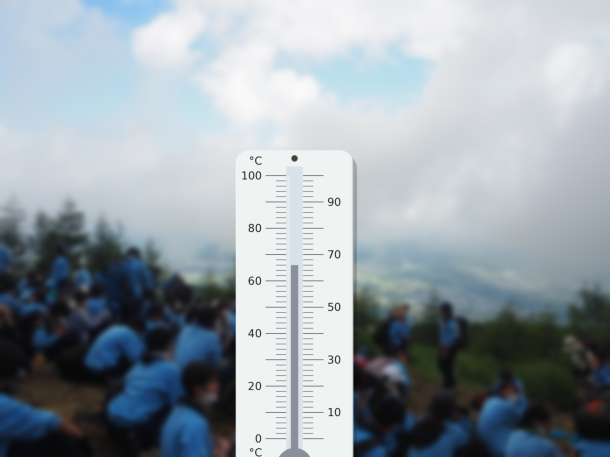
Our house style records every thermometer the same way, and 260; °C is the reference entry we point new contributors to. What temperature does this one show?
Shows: 66; °C
